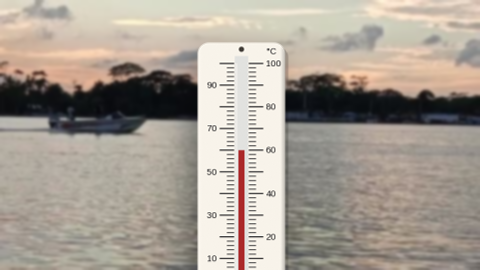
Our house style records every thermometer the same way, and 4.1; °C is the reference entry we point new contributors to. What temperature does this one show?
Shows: 60; °C
